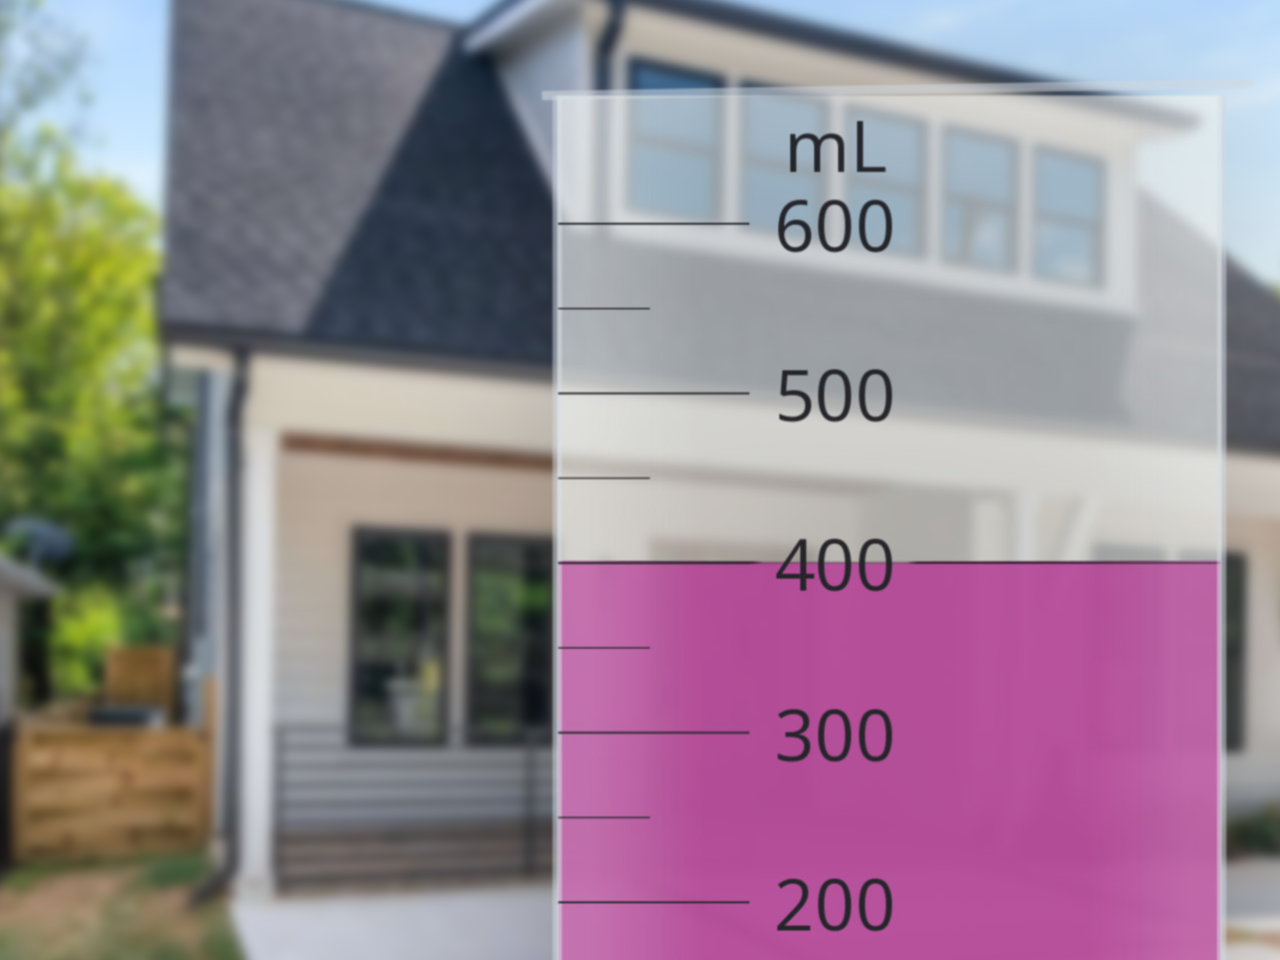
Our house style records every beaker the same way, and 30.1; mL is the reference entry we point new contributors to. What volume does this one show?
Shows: 400; mL
